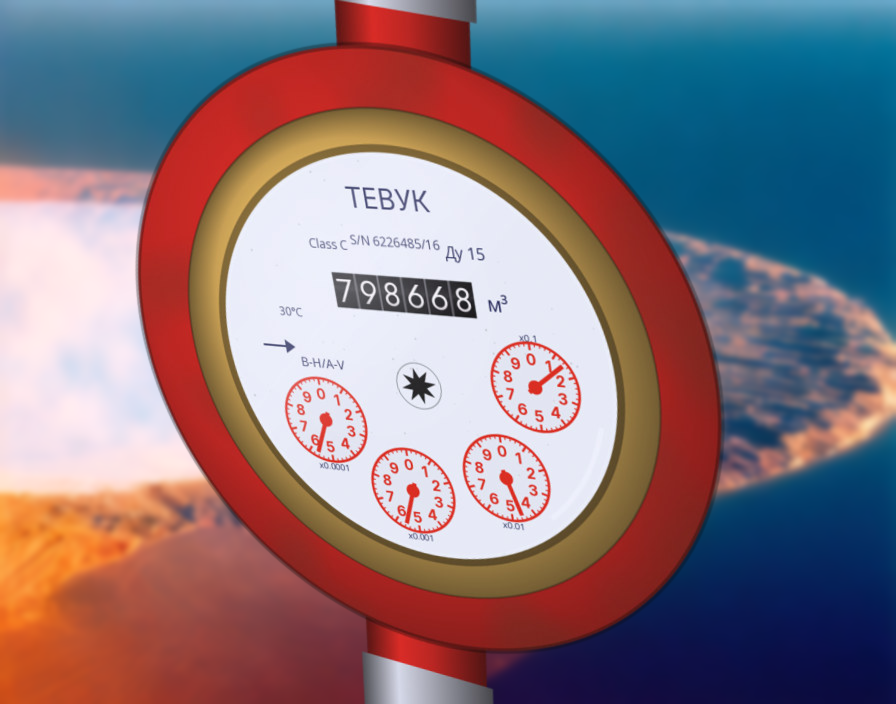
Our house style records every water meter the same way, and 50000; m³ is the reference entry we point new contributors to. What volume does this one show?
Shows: 798668.1455; m³
